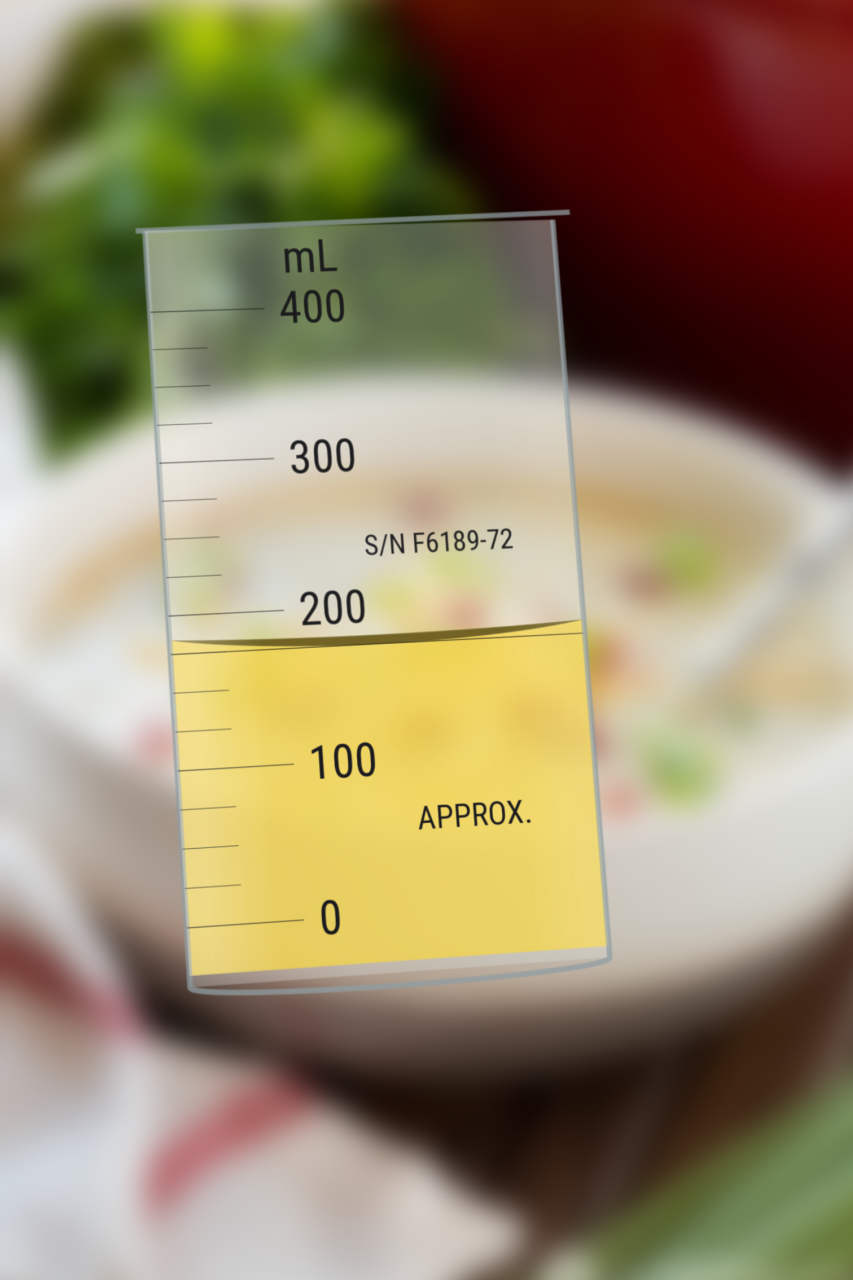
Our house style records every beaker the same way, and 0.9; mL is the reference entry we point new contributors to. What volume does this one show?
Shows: 175; mL
